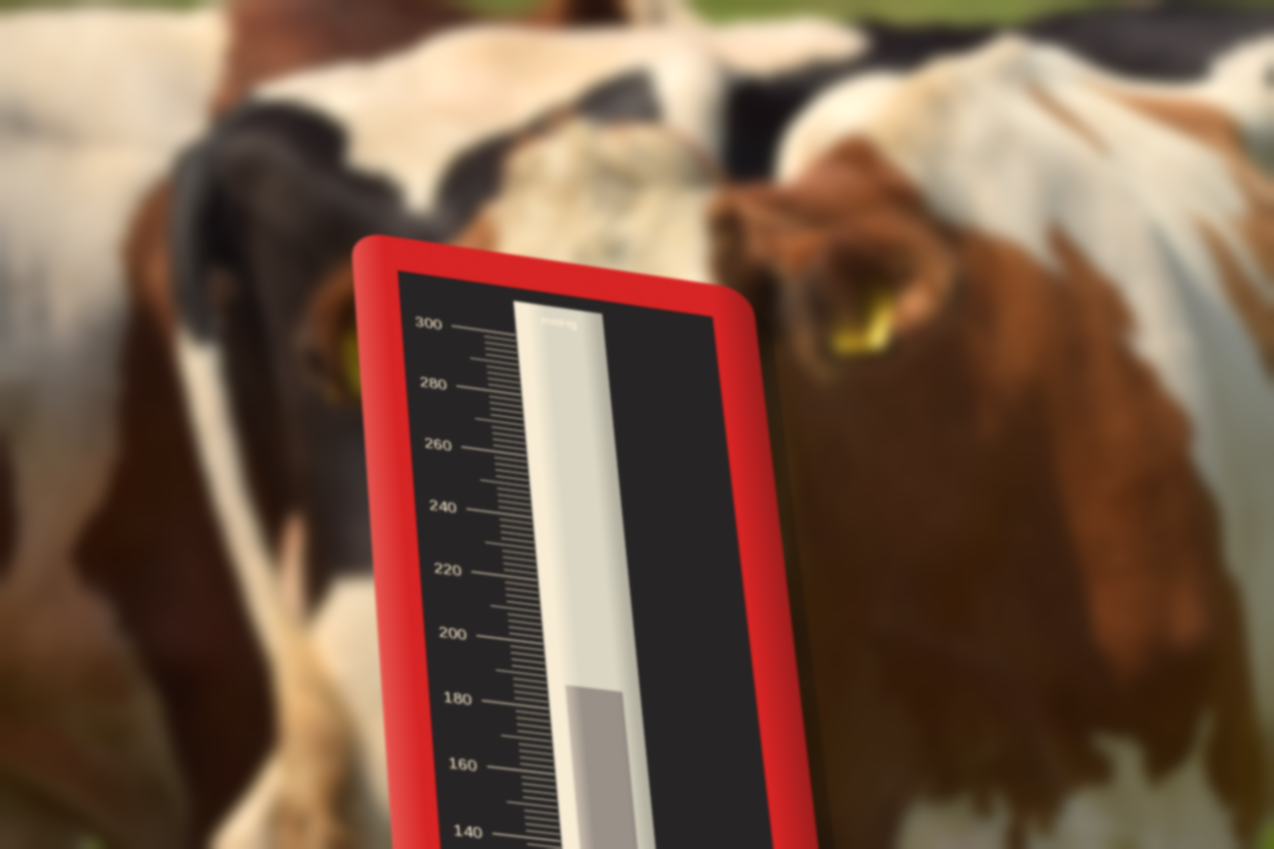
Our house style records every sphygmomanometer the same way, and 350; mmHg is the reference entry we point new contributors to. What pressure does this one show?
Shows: 188; mmHg
